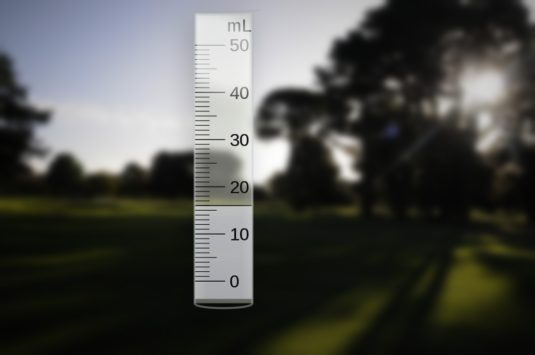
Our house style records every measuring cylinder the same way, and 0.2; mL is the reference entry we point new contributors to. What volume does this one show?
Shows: 16; mL
